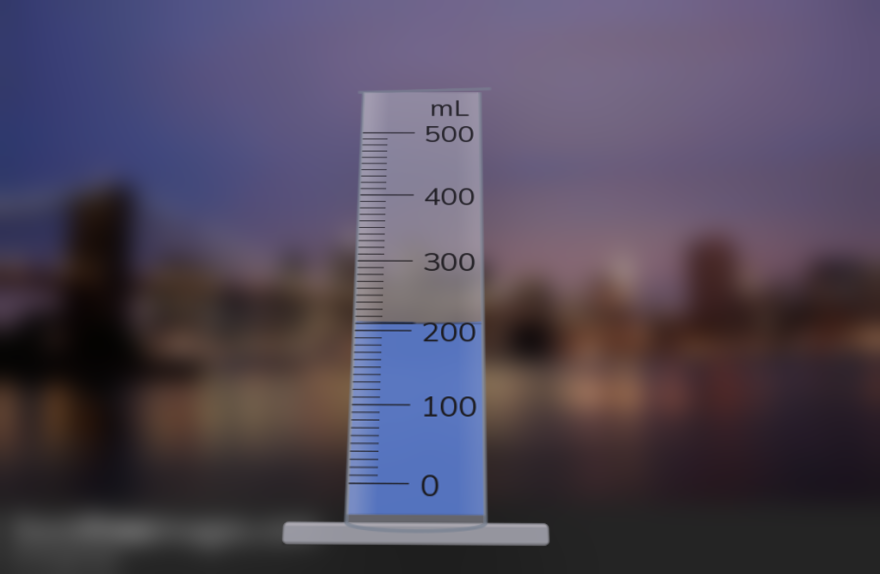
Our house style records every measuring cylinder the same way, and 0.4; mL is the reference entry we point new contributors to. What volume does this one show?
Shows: 210; mL
